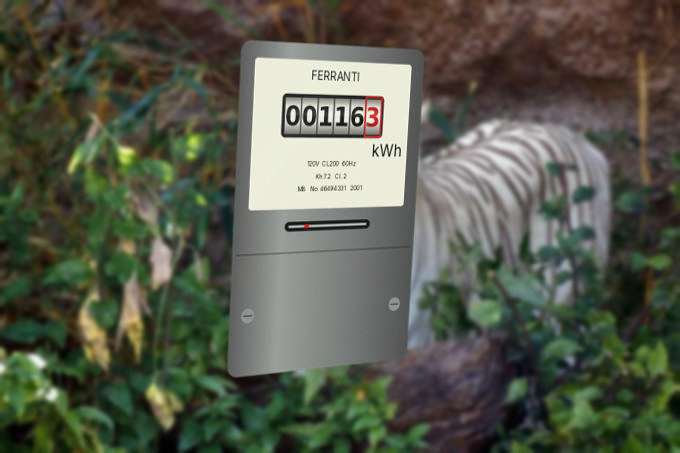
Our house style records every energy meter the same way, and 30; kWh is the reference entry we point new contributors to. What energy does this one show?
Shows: 116.3; kWh
